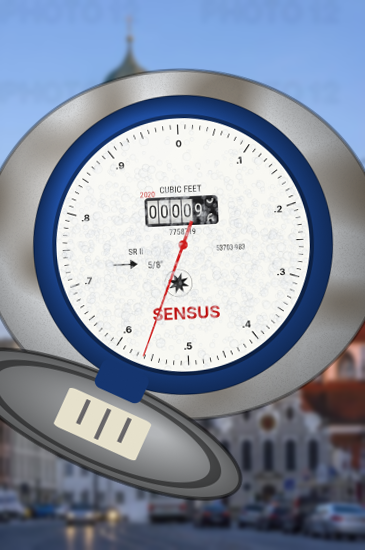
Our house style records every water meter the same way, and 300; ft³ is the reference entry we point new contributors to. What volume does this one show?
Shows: 95.56; ft³
